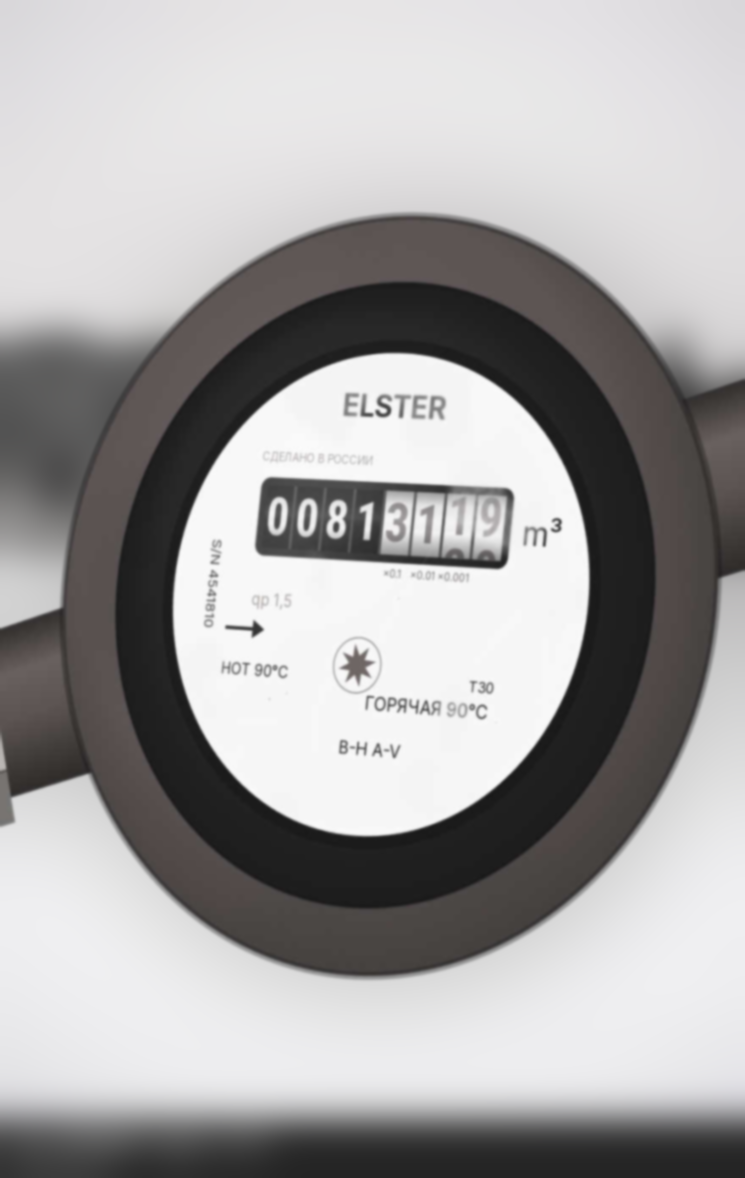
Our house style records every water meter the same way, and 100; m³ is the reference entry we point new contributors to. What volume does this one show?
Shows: 81.3119; m³
